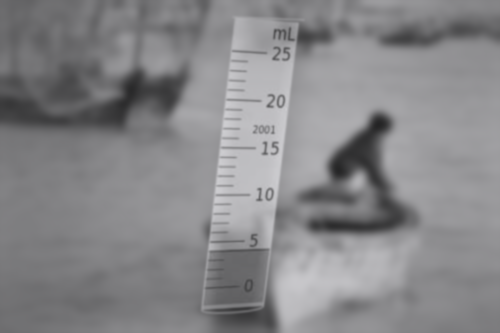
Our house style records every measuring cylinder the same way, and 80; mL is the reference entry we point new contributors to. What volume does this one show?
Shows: 4; mL
